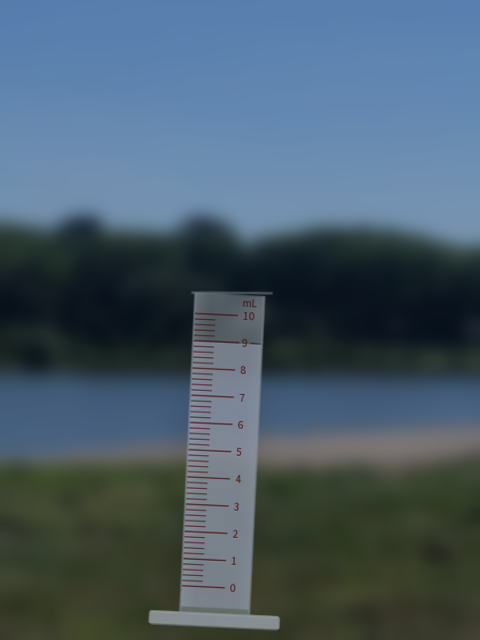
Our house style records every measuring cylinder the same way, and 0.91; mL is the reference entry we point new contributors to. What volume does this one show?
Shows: 9; mL
